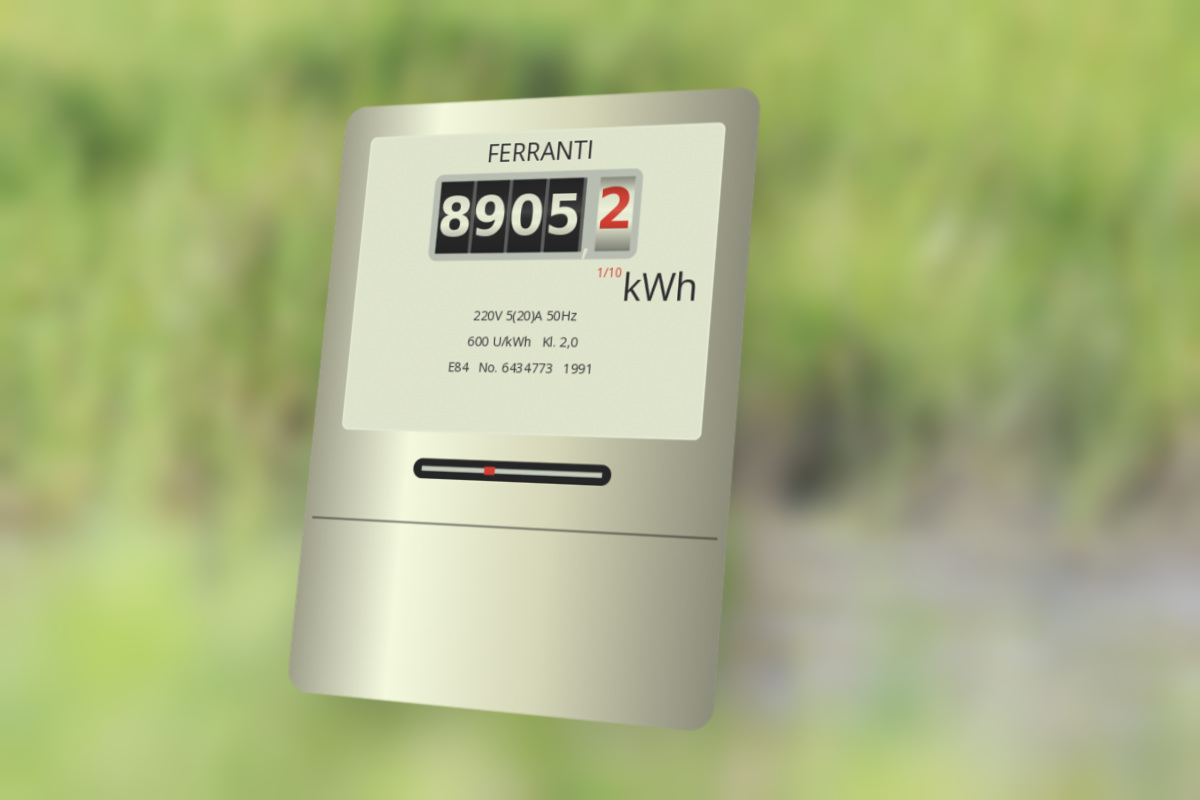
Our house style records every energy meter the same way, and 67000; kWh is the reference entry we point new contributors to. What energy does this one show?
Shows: 8905.2; kWh
